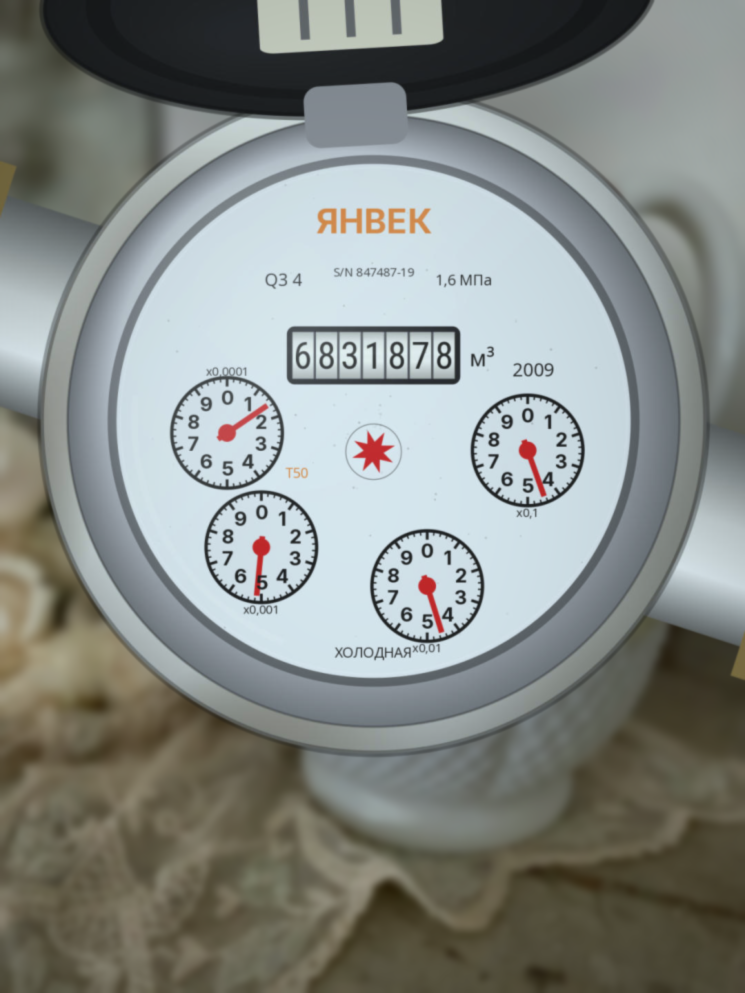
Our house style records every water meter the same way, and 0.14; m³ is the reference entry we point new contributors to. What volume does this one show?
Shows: 6831878.4451; m³
